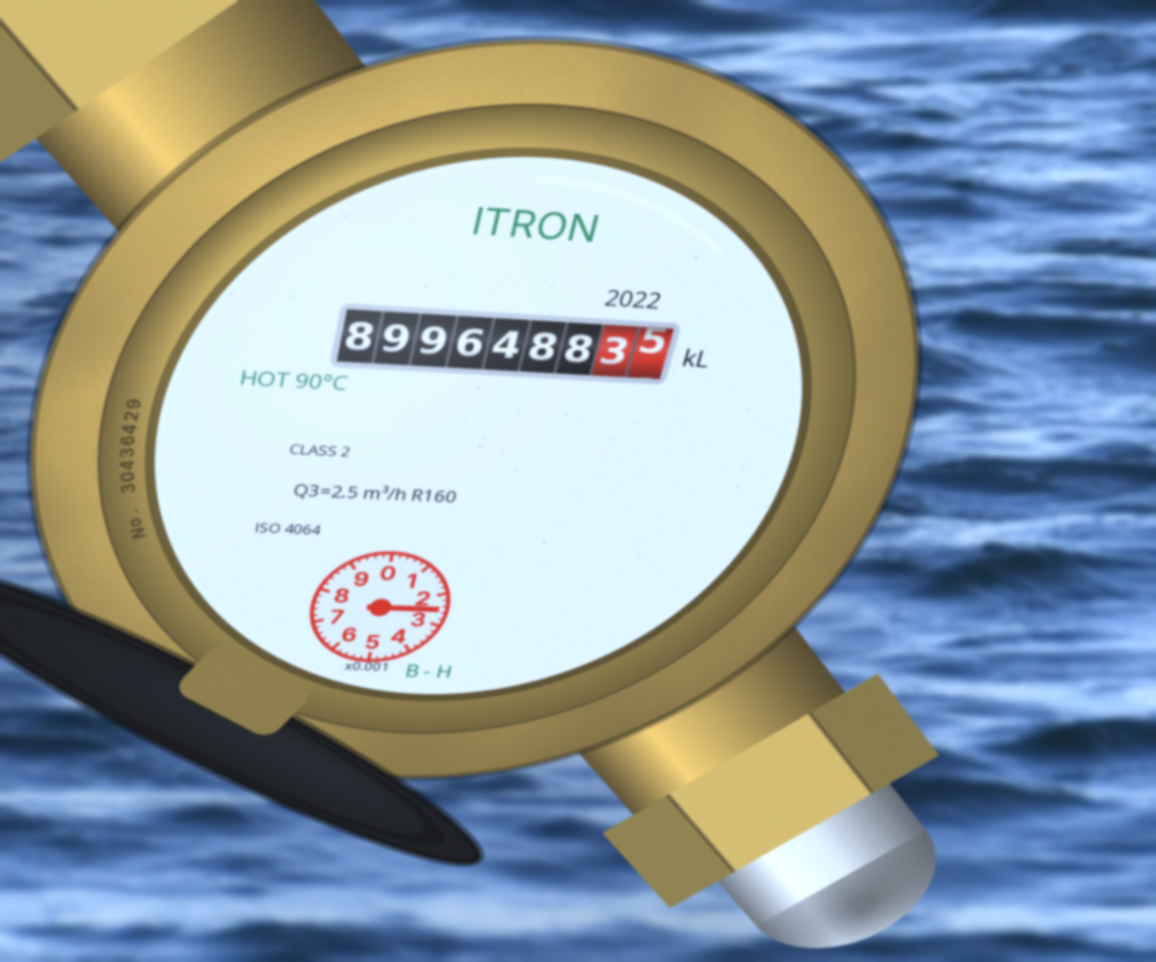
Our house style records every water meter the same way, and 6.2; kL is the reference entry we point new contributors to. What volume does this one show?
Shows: 8996488.352; kL
